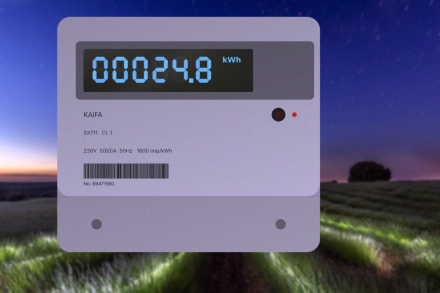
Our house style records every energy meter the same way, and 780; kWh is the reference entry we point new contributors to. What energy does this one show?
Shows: 24.8; kWh
